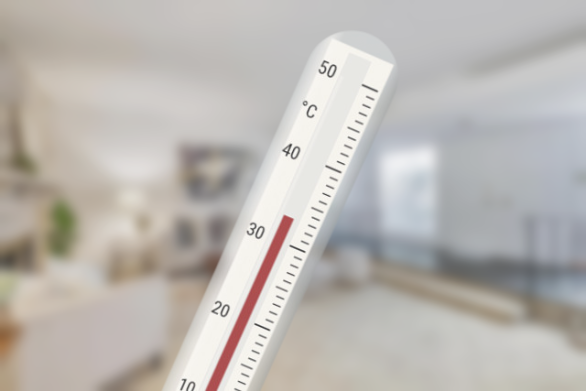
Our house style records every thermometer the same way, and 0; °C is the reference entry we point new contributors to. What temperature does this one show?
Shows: 33; °C
